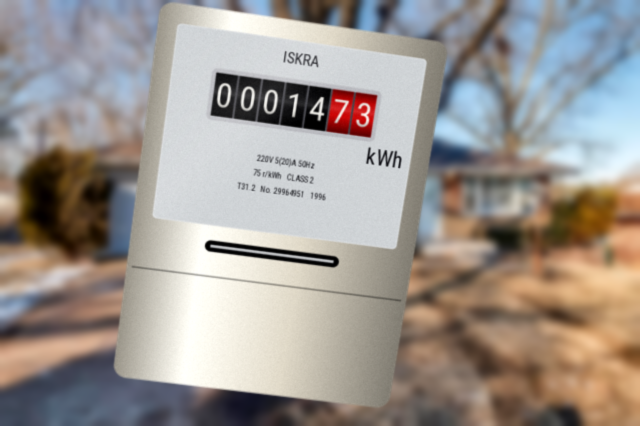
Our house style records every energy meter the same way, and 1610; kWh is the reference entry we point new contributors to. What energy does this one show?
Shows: 14.73; kWh
